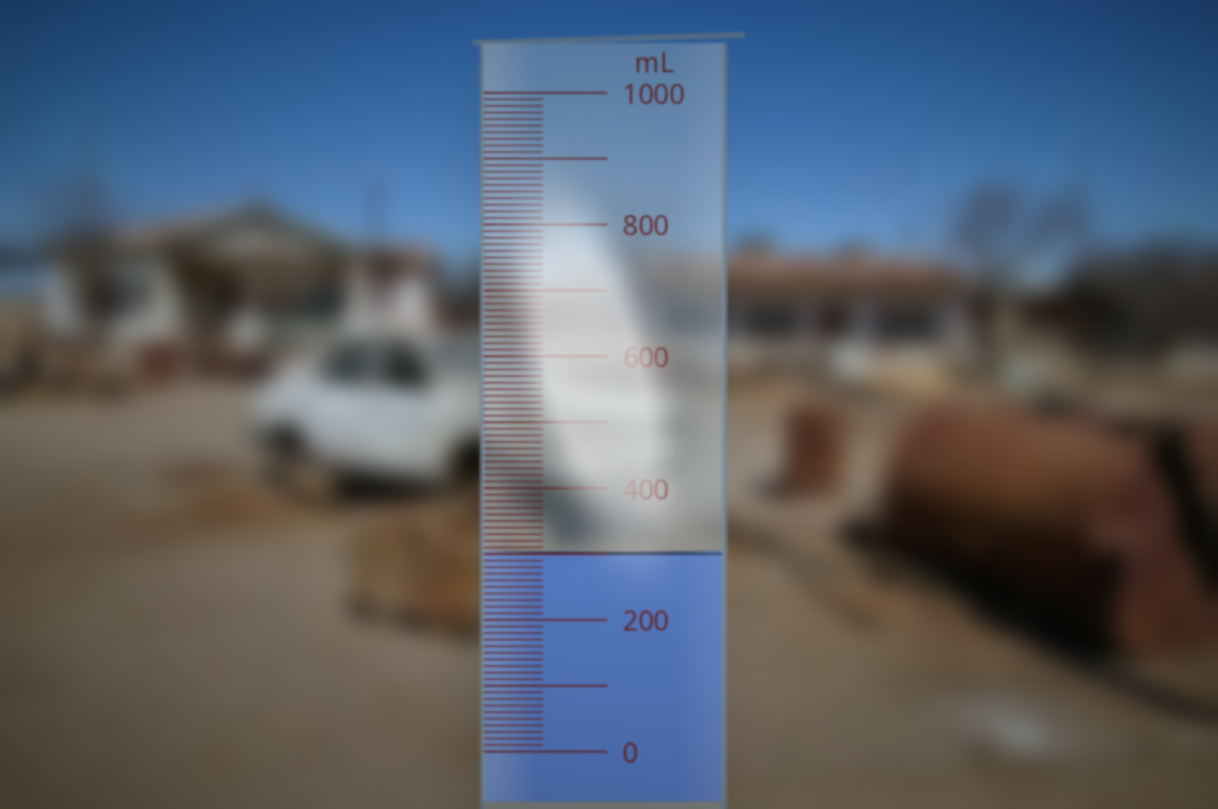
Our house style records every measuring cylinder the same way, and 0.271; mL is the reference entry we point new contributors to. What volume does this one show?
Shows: 300; mL
